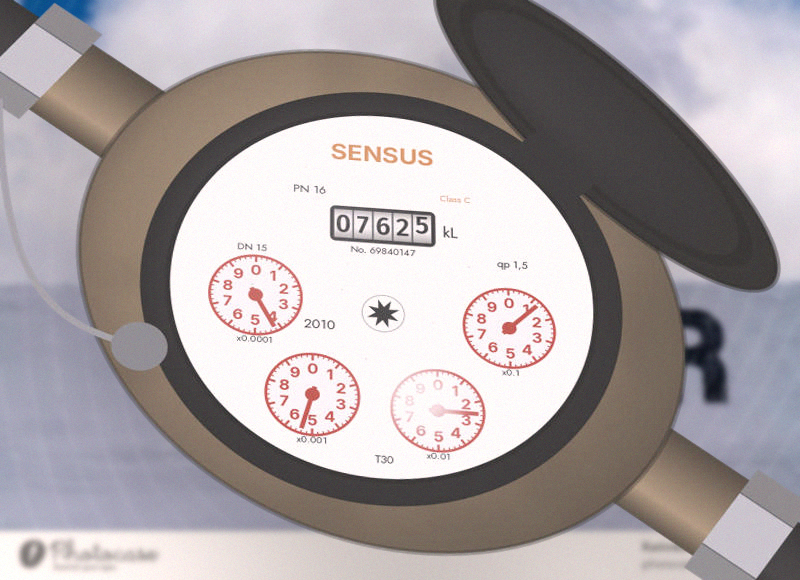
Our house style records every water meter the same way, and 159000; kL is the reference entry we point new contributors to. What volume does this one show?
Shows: 7625.1254; kL
